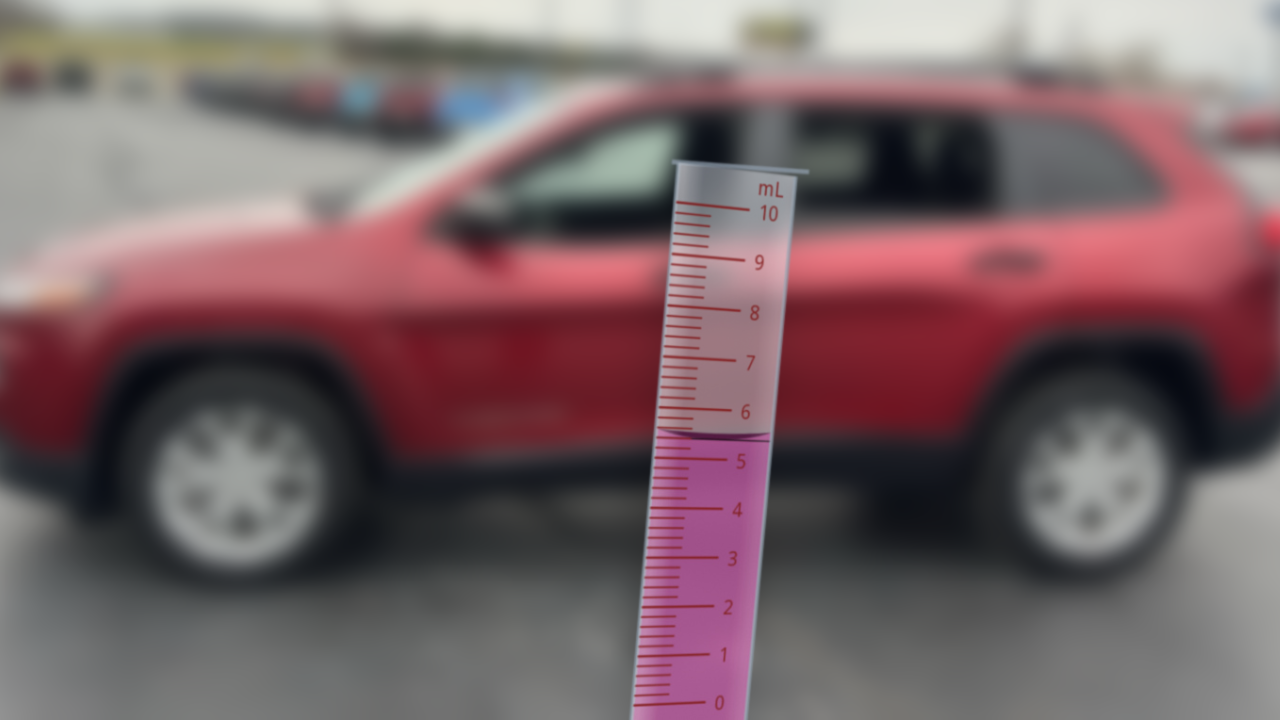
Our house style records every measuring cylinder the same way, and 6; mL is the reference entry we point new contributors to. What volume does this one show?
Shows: 5.4; mL
